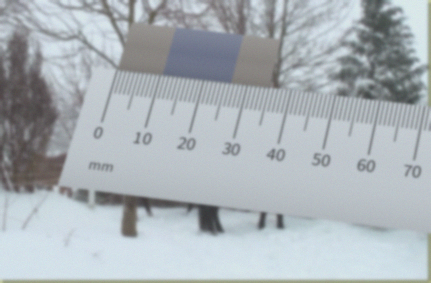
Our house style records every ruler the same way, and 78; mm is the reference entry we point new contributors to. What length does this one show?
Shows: 35; mm
